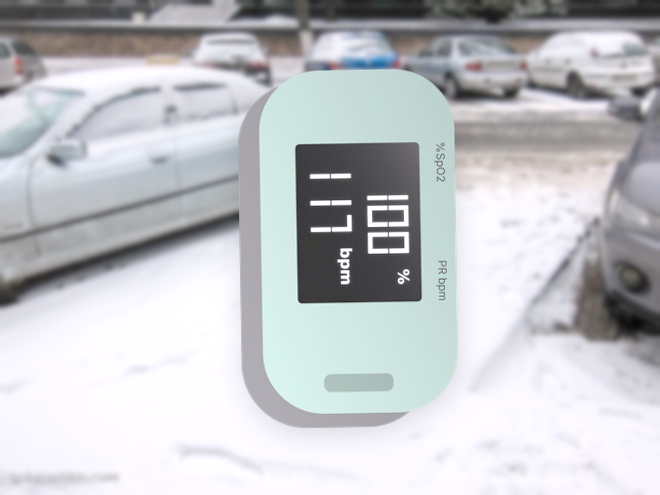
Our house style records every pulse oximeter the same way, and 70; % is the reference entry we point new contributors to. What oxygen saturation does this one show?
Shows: 100; %
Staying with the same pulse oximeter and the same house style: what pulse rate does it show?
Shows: 117; bpm
